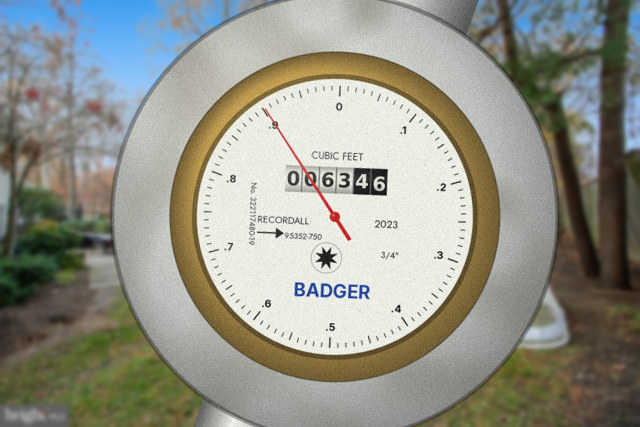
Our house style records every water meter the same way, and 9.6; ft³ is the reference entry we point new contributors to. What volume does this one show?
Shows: 6345.90; ft³
